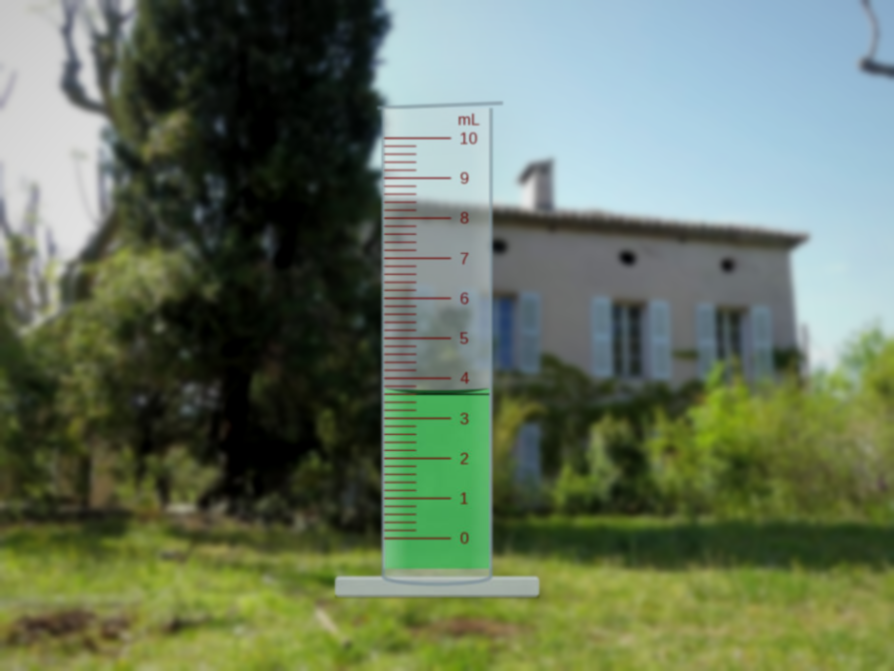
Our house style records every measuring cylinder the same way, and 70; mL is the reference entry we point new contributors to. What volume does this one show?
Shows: 3.6; mL
